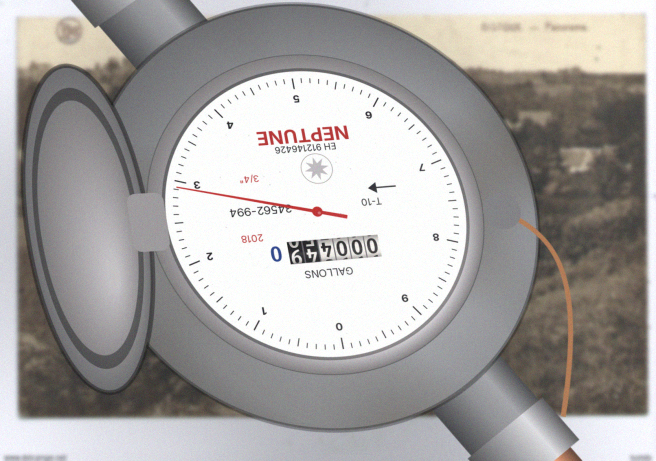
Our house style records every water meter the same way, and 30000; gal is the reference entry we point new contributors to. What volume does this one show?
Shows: 4492.9; gal
